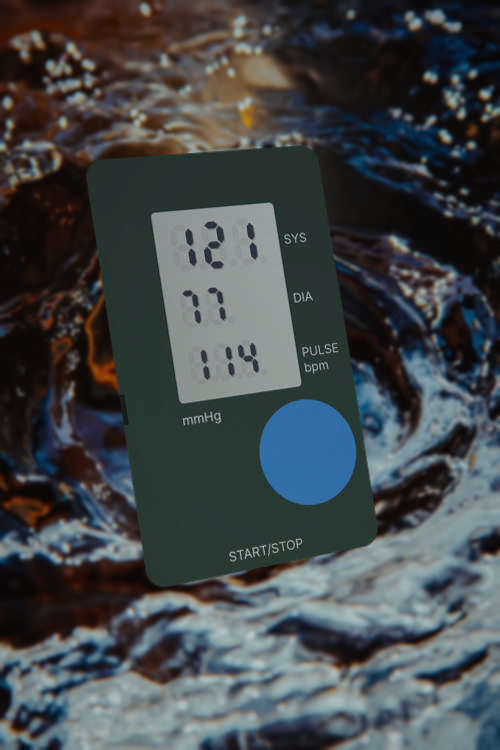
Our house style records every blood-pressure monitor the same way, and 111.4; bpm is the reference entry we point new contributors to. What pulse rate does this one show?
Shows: 114; bpm
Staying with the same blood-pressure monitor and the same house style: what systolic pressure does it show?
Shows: 121; mmHg
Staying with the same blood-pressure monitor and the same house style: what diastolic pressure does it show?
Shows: 77; mmHg
